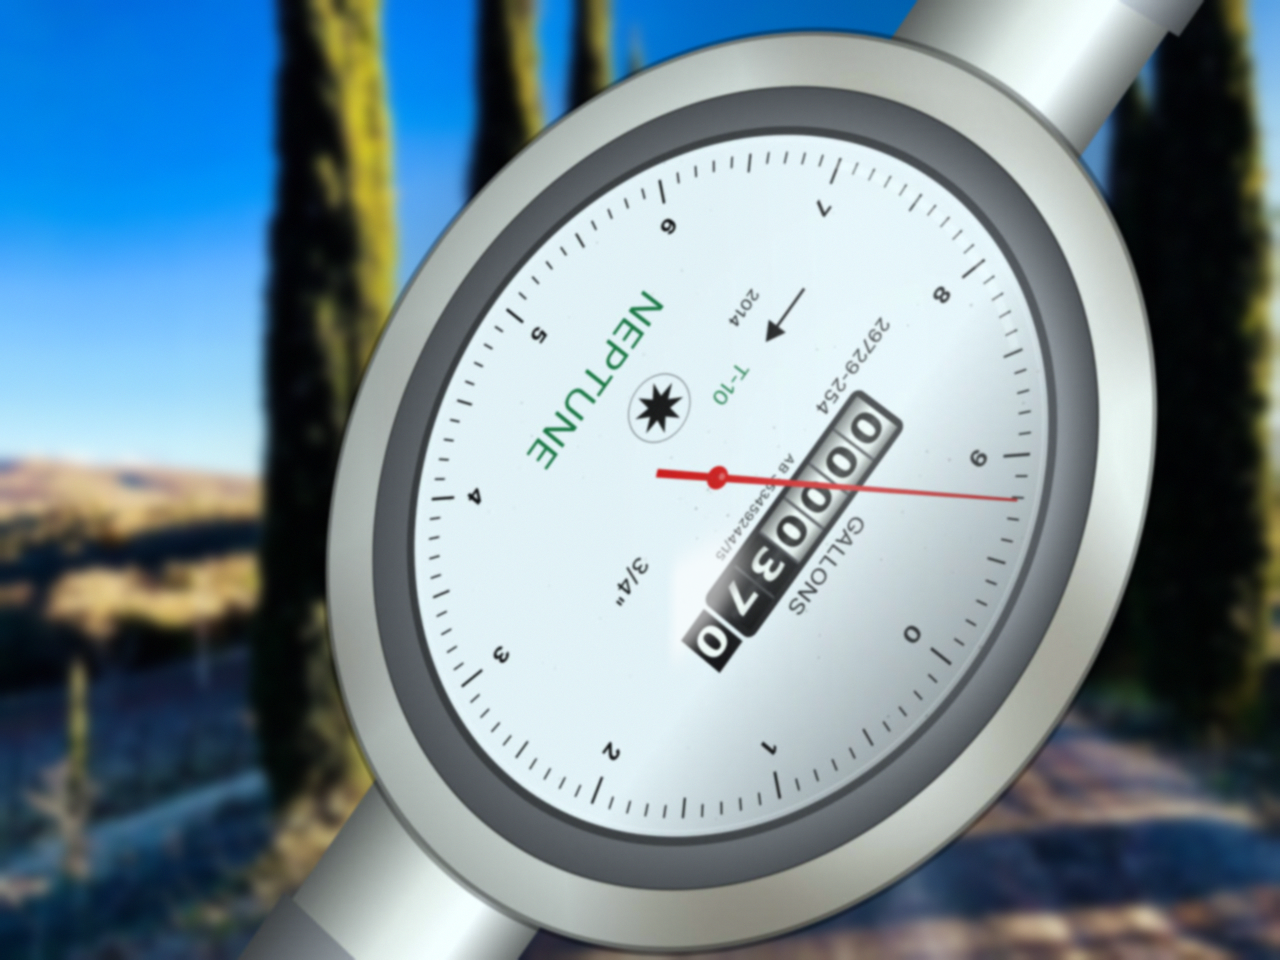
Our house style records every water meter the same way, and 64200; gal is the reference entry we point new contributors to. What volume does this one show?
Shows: 369.2; gal
